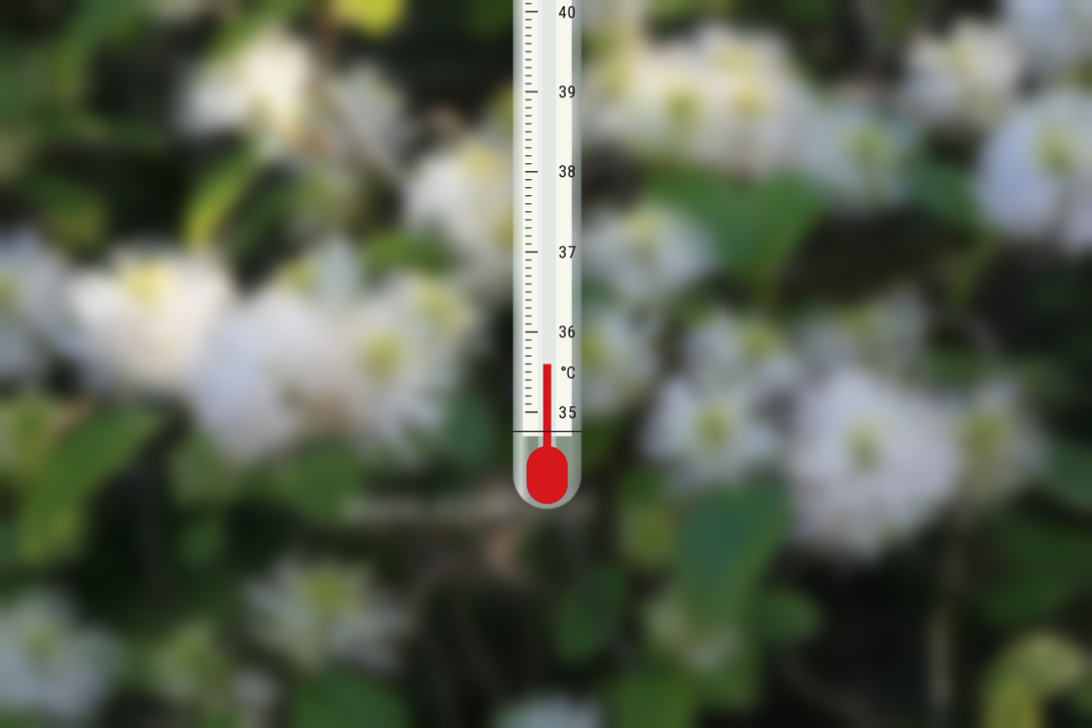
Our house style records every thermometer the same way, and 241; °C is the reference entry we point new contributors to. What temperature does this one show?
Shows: 35.6; °C
